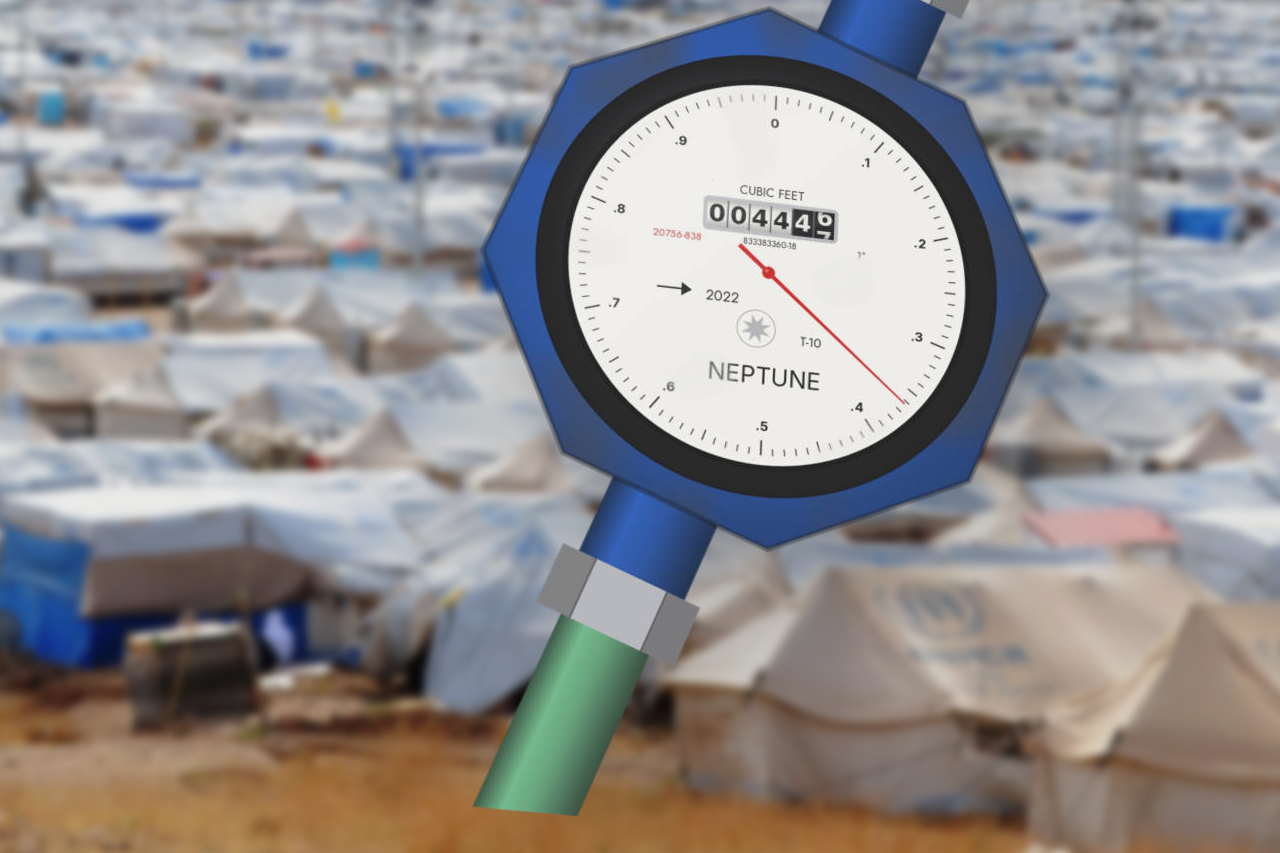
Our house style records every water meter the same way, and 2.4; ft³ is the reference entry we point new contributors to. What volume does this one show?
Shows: 4446.36; ft³
